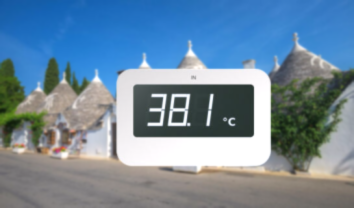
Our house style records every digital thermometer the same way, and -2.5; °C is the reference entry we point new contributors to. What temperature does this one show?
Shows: 38.1; °C
